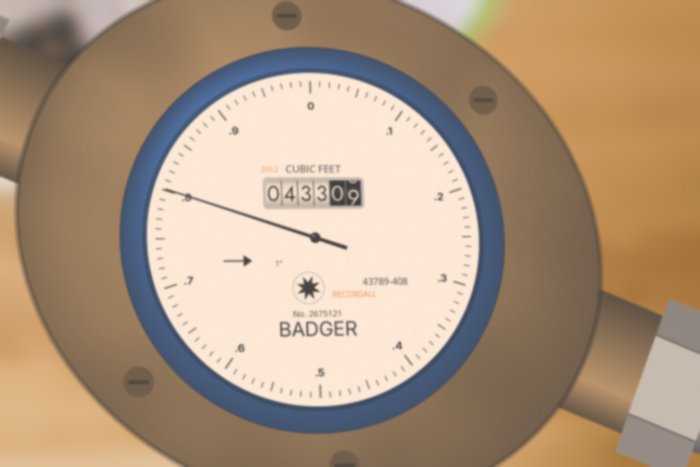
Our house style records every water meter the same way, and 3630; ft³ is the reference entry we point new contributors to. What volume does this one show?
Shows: 43308.80; ft³
